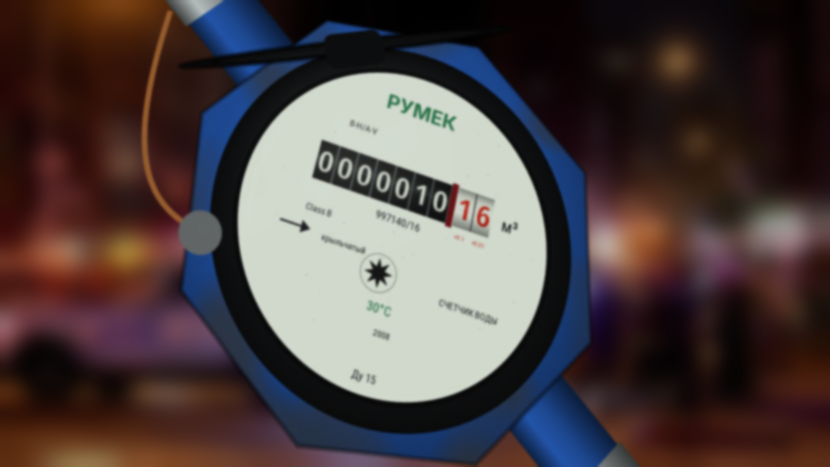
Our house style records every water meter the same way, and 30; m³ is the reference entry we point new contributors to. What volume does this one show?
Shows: 10.16; m³
